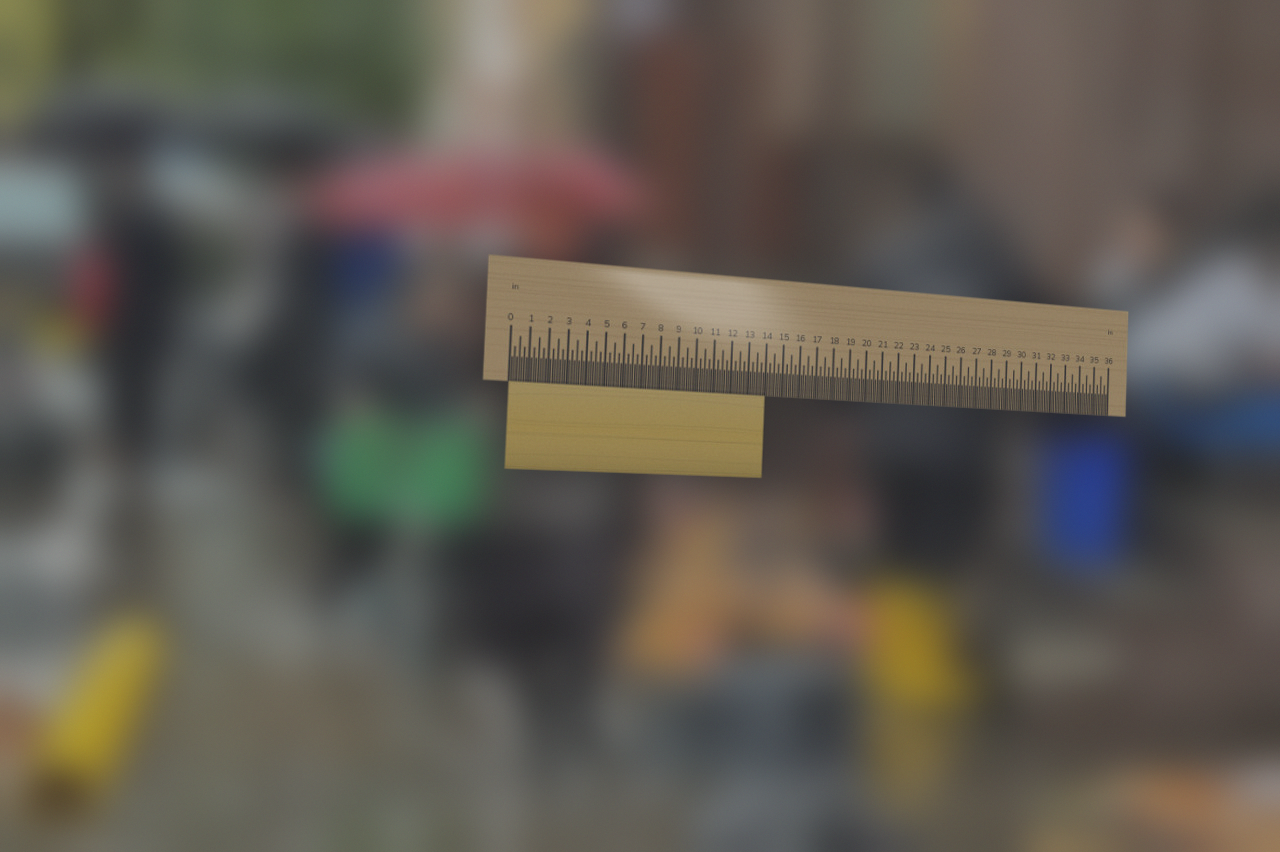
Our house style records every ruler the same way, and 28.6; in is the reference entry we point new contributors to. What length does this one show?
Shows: 14; in
